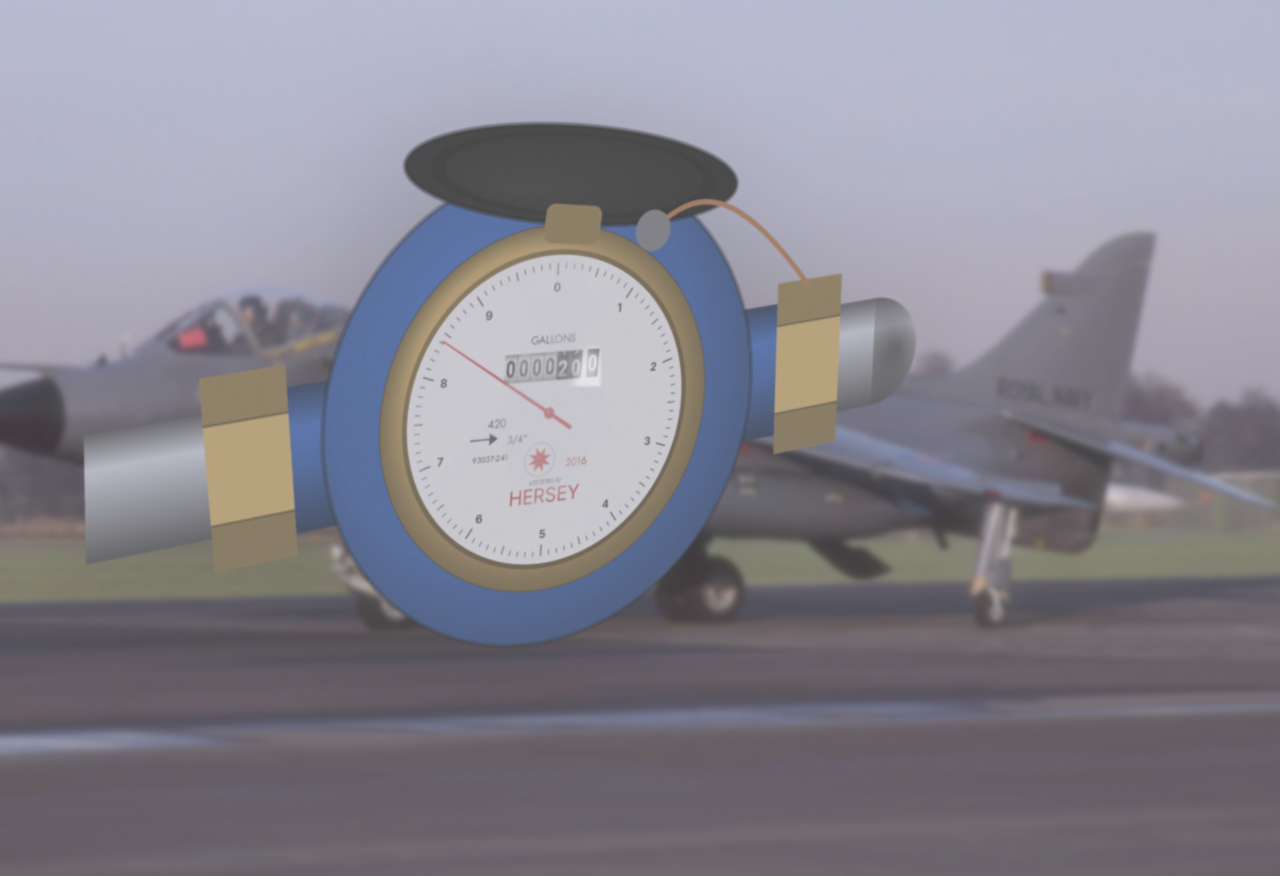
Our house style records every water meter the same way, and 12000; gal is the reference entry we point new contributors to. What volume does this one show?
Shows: 198.4; gal
